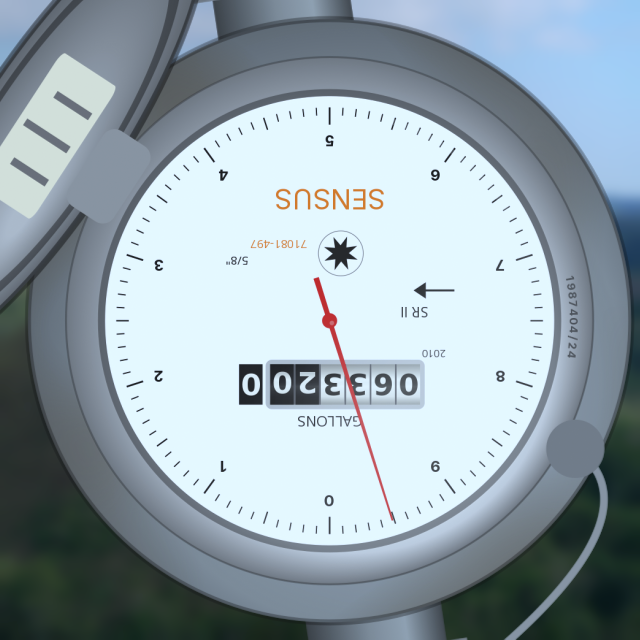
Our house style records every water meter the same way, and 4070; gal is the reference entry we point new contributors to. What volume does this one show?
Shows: 633199.5; gal
